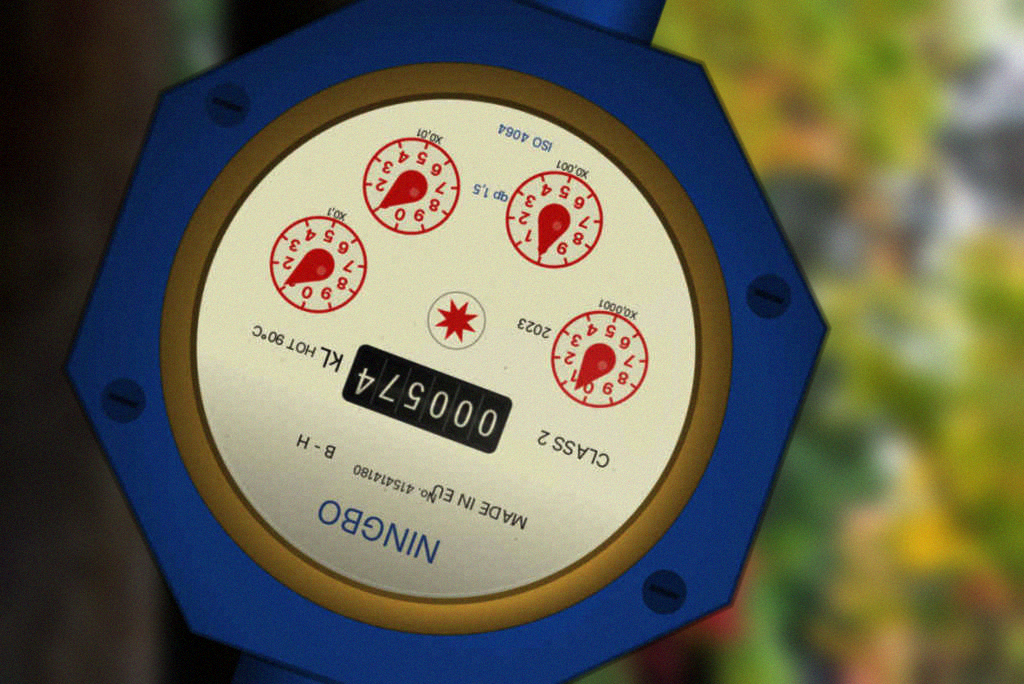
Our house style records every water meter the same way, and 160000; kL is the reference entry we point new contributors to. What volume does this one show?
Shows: 574.1100; kL
